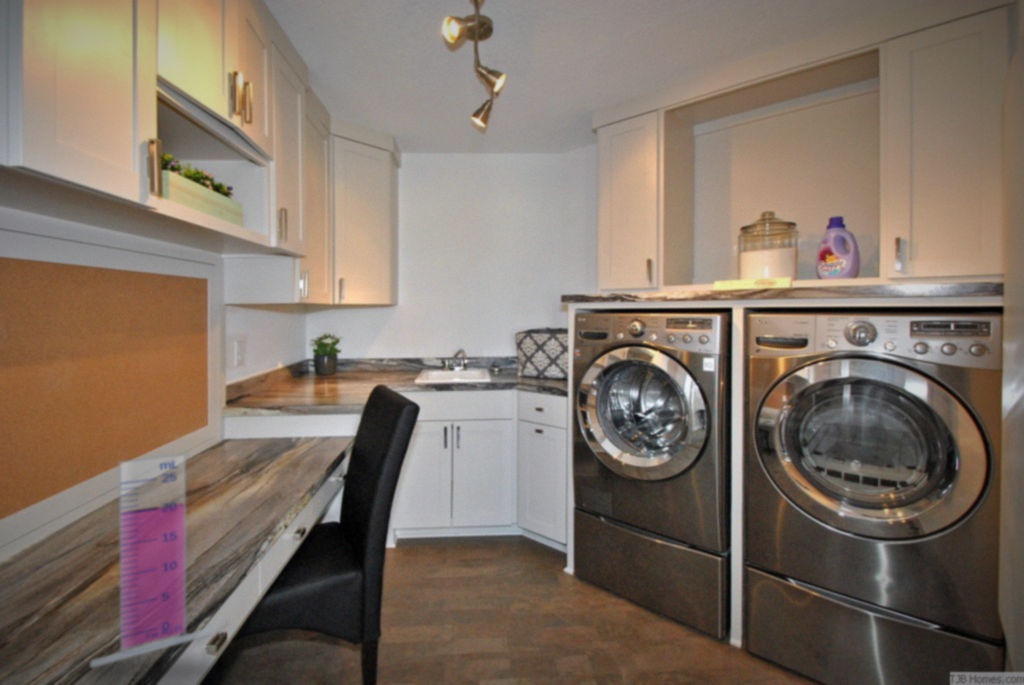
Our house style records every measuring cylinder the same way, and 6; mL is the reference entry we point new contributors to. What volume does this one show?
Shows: 20; mL
